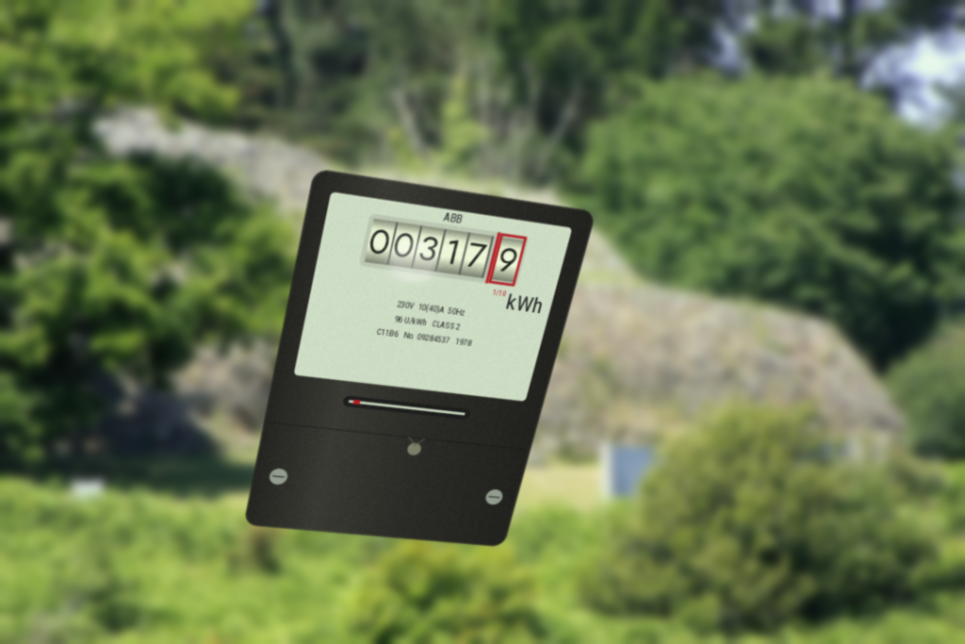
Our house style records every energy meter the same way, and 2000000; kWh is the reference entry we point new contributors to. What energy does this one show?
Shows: 317.9; kWh
